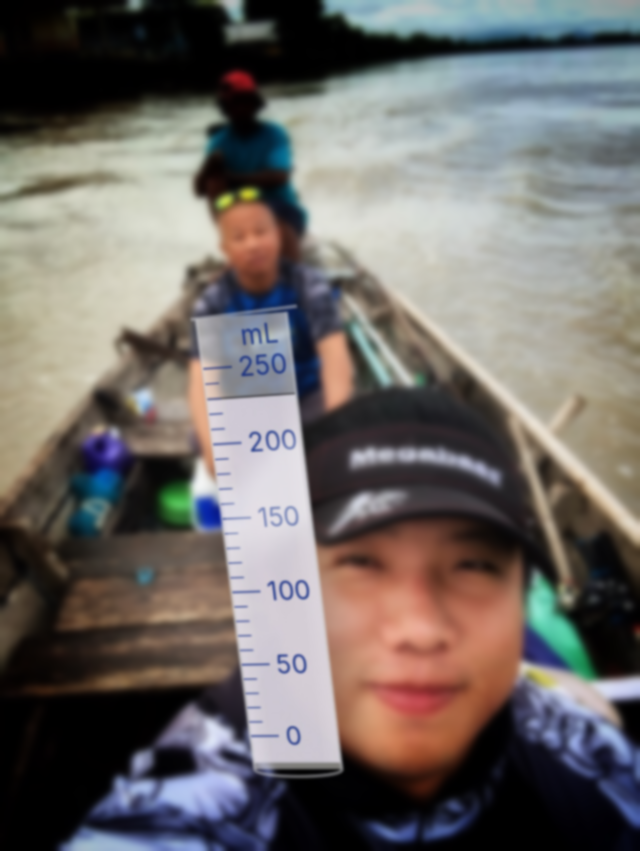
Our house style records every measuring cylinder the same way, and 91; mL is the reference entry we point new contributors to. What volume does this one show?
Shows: 230; mL
